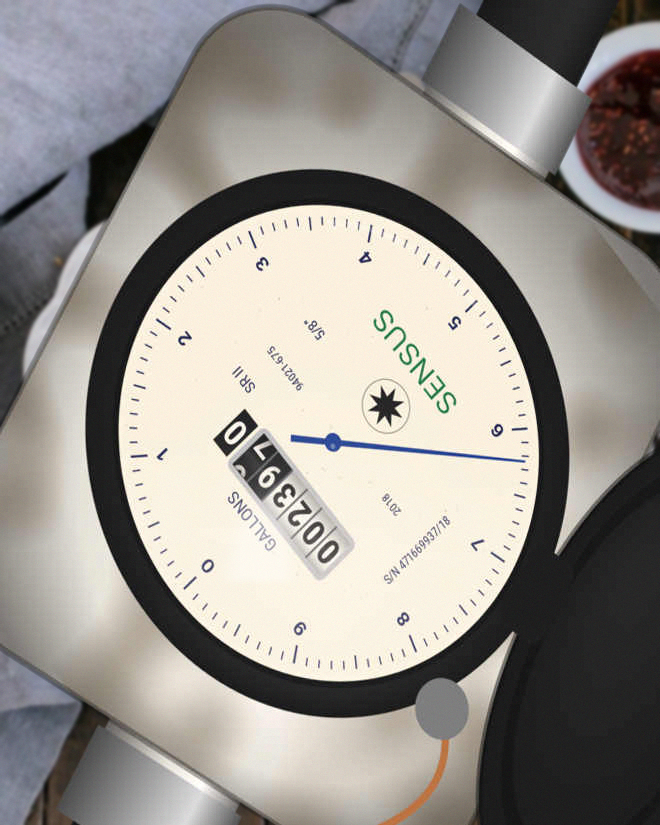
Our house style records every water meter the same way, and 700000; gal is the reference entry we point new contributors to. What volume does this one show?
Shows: 23966.2; gal
